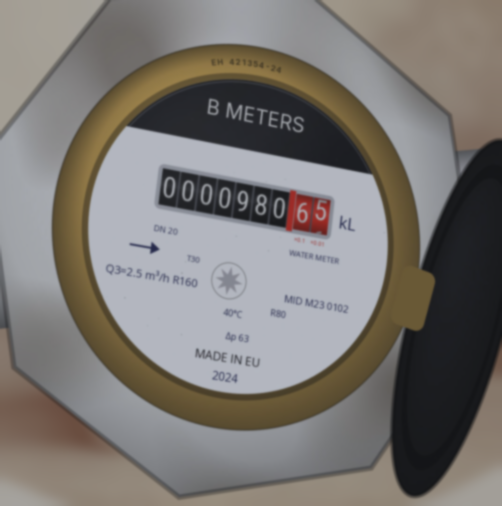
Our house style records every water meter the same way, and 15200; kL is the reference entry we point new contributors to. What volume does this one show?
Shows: 980.65; kL
